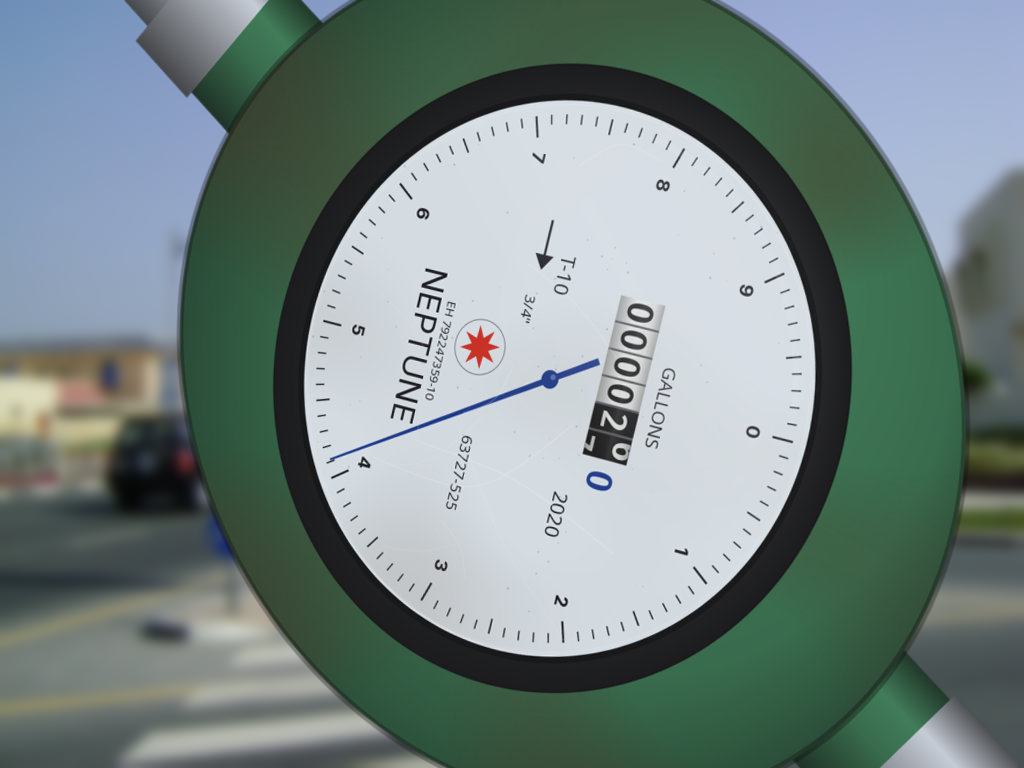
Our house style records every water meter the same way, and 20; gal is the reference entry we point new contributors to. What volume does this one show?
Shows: 264.1; gal
